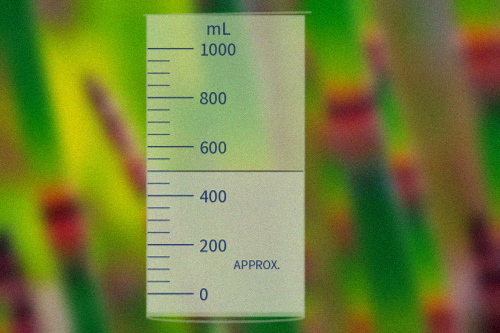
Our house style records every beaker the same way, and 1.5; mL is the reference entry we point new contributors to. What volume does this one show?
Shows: 500; mL
